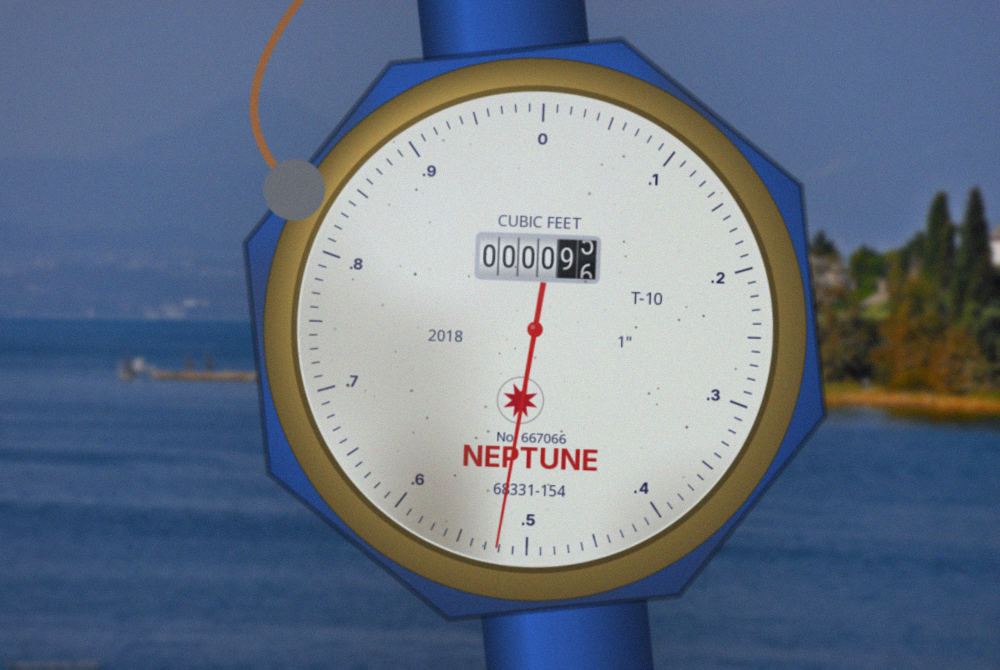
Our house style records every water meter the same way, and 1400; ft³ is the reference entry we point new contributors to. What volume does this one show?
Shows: 95.52; ft³
